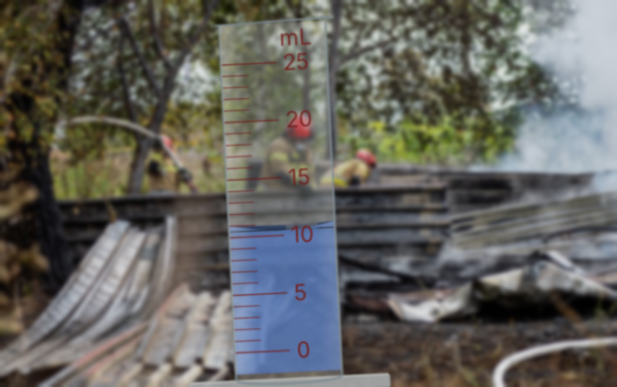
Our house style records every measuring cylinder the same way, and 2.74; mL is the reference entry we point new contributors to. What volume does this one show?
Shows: 10.5; mL
